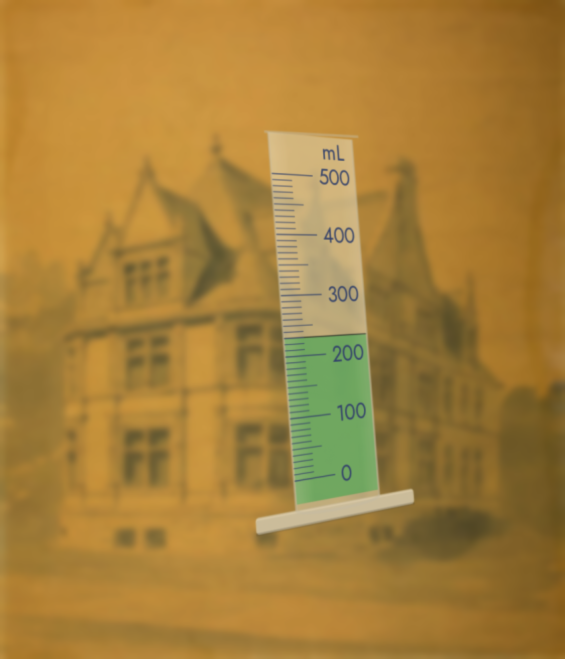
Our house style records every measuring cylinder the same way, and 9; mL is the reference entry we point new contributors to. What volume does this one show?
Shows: 230; mL
